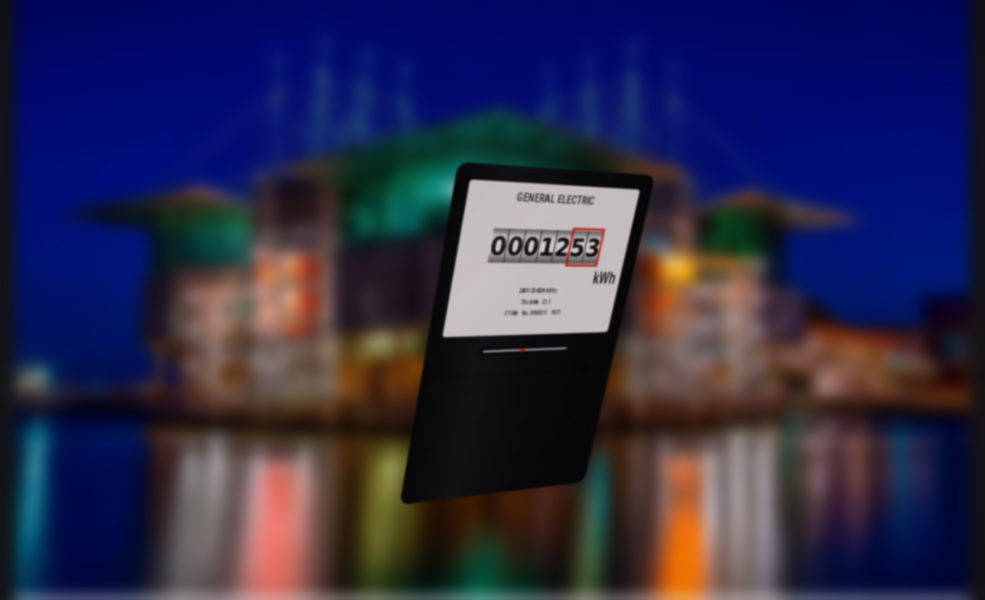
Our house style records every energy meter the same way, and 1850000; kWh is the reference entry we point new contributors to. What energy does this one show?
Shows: 12.53; kWh
